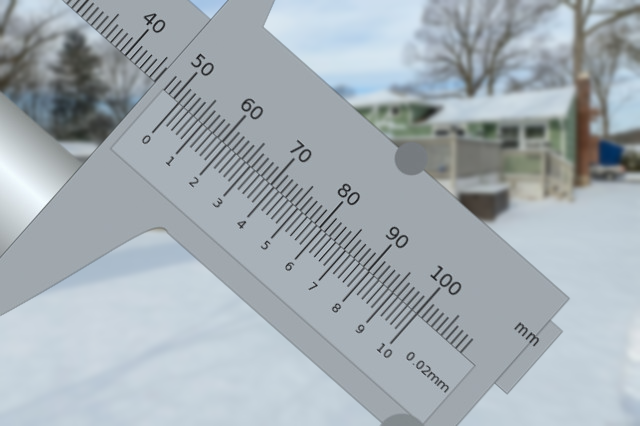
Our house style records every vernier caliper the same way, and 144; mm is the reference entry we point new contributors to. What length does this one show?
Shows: 51.0; mm
